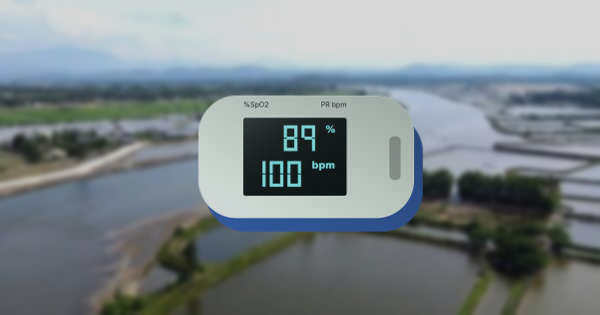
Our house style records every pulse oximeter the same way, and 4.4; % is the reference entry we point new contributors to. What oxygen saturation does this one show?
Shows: 89; %
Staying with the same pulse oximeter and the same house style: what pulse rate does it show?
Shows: 100; bpm
